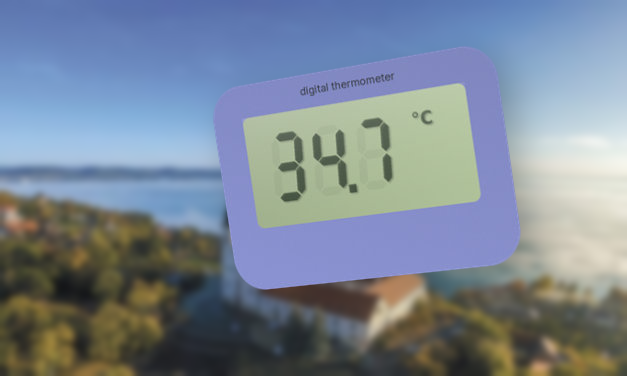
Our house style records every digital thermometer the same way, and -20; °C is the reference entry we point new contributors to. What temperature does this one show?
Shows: 34.7; °C
